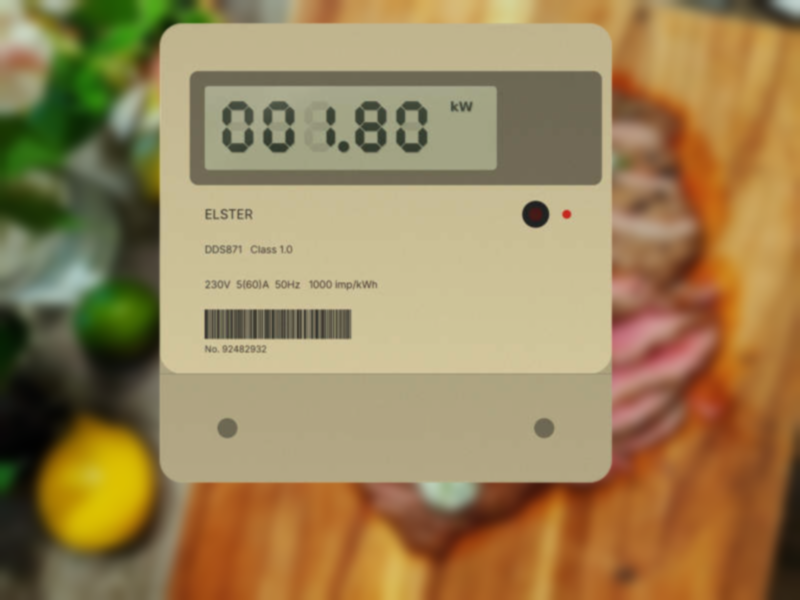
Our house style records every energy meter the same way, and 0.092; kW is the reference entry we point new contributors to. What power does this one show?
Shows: 1.80; kW
